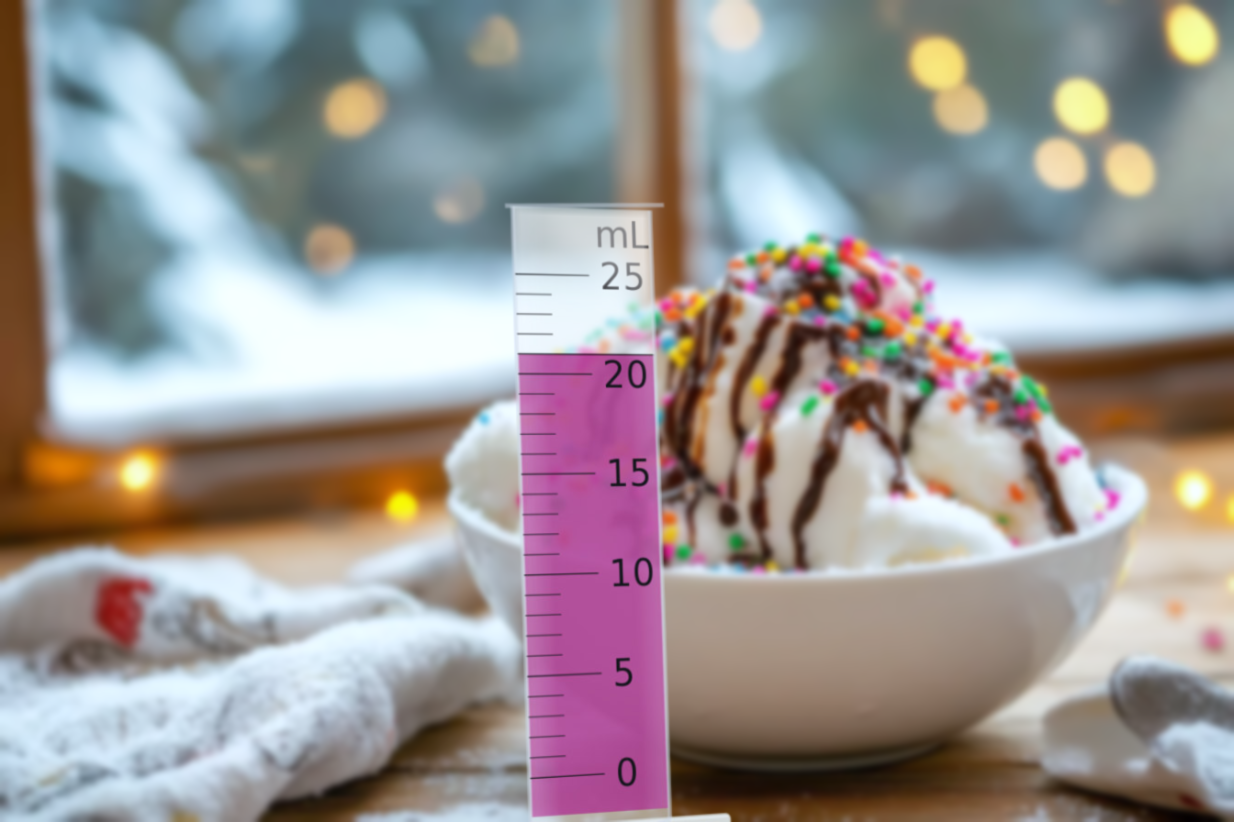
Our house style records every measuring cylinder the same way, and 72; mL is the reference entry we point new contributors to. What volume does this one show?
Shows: 21; mL
